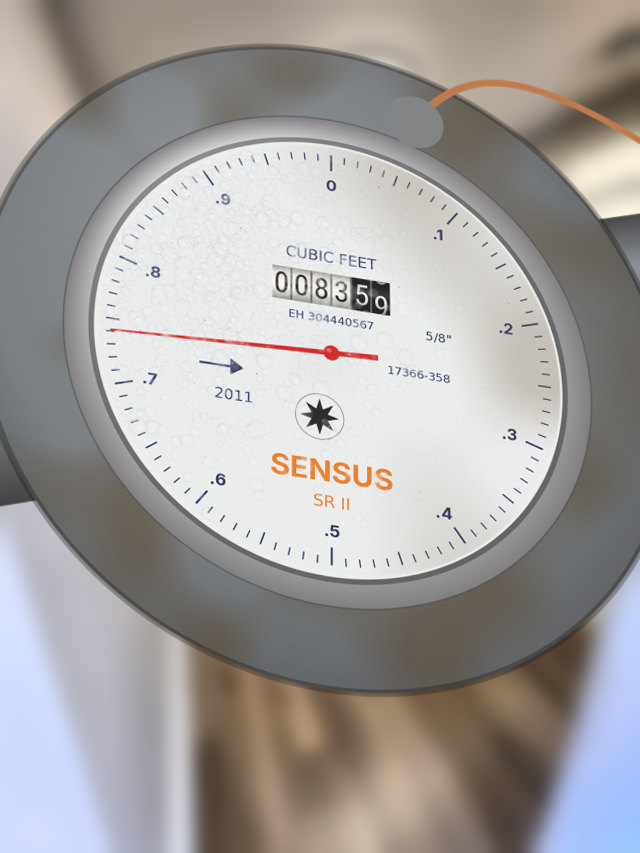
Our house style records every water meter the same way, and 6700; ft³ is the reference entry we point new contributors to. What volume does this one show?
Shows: 8358.74; ft³
